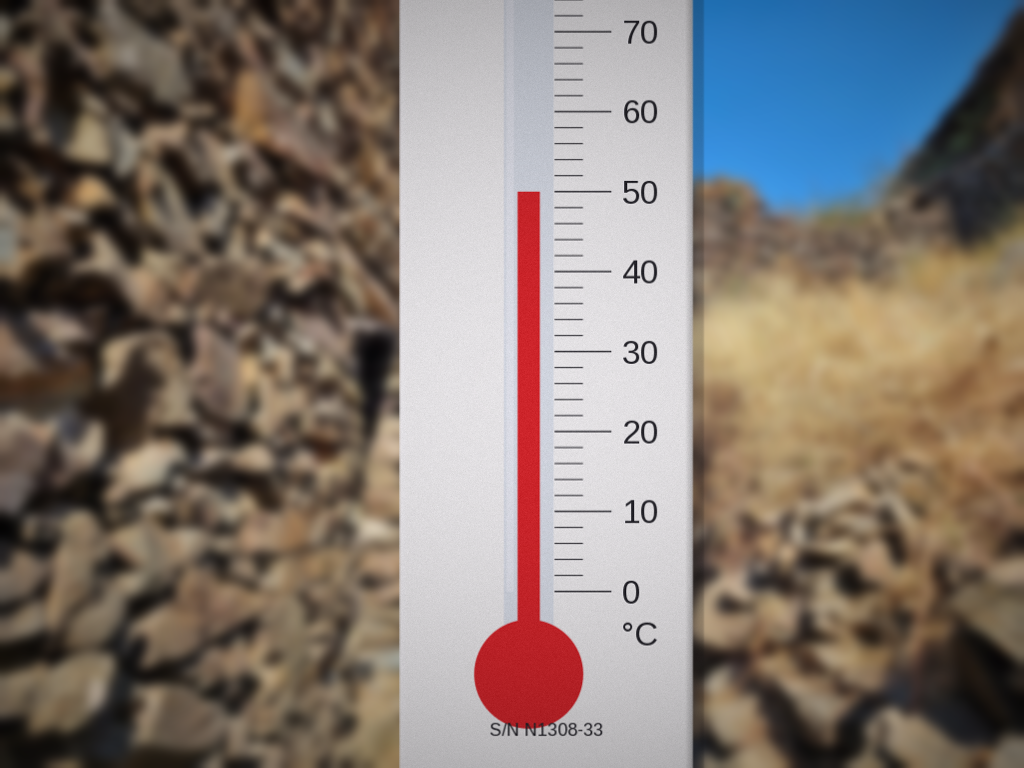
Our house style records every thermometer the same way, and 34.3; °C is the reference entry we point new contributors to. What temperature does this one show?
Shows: 50; °C
